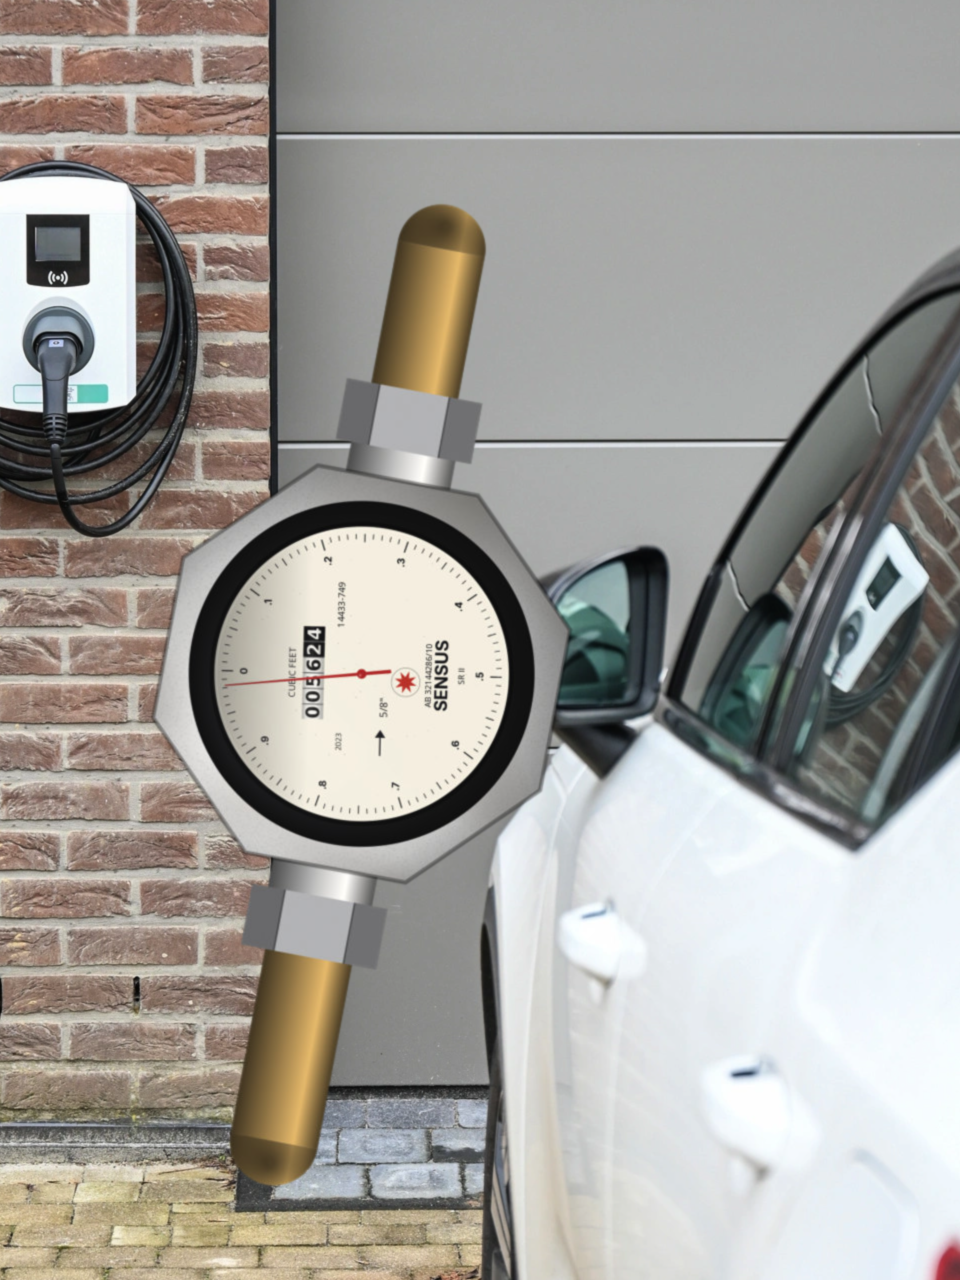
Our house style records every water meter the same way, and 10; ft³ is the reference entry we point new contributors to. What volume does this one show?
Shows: 5623.98; ft³
